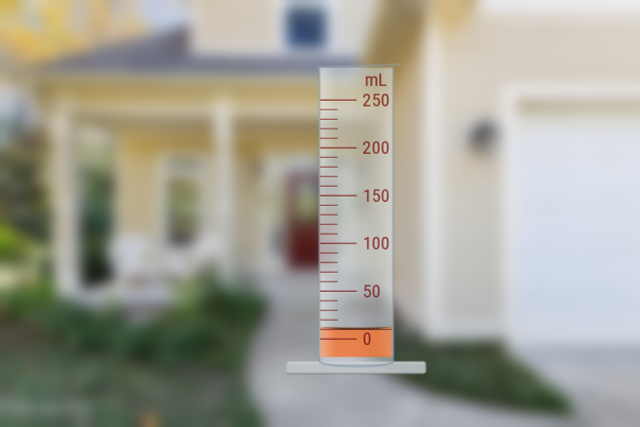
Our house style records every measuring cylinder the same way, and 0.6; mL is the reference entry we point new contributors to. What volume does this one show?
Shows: 10; mL
